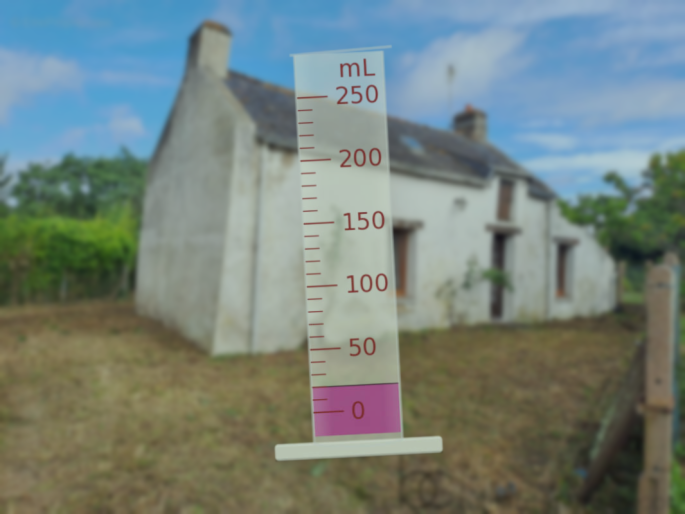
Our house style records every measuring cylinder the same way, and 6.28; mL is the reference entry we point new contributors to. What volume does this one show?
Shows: 20; mL
